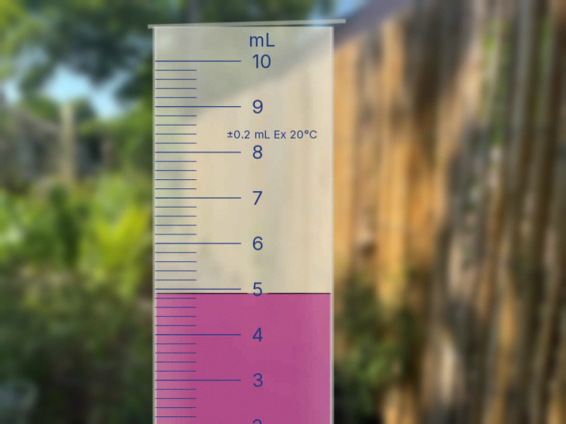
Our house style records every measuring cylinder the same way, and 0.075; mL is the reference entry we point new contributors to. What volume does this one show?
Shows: 4.9; mL
